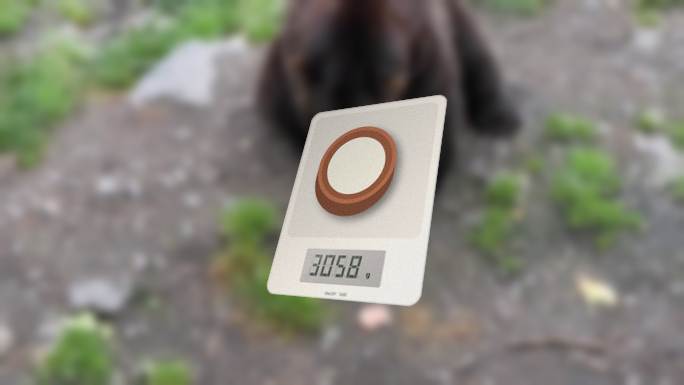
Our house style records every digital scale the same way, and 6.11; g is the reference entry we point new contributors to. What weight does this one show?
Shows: 3058; g
